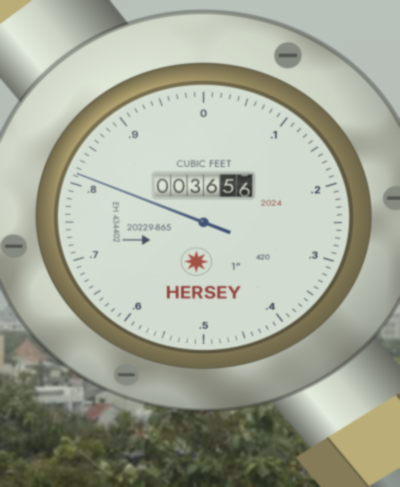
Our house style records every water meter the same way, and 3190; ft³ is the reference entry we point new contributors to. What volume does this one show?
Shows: 3655.81; ft³
